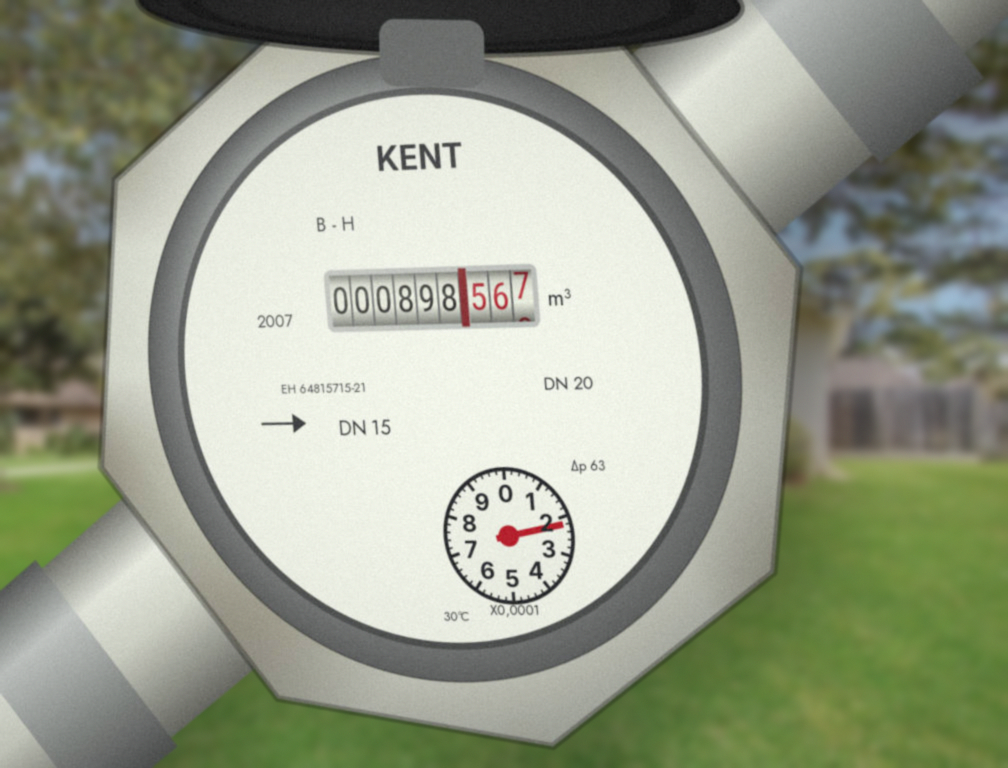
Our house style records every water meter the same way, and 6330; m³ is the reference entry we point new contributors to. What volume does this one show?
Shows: 898.5672; m³
